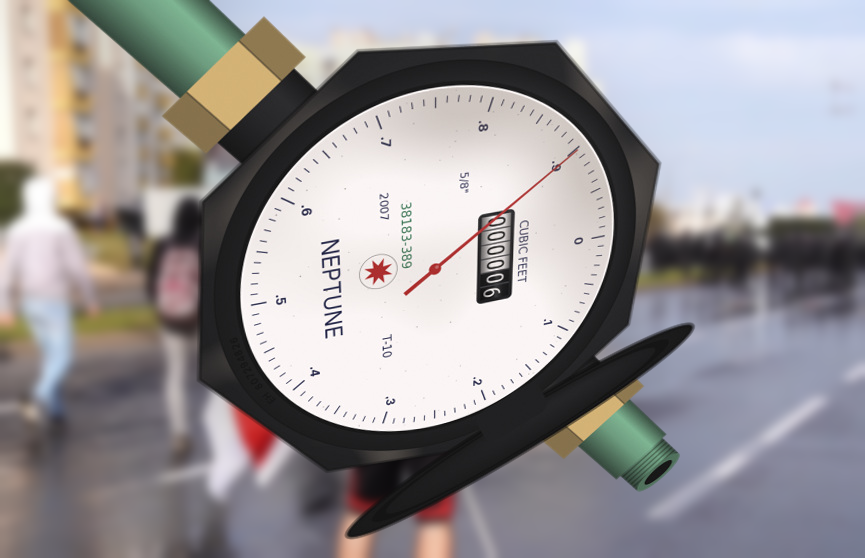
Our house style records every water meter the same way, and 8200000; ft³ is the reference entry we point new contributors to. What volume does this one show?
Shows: 5.90; ft³
